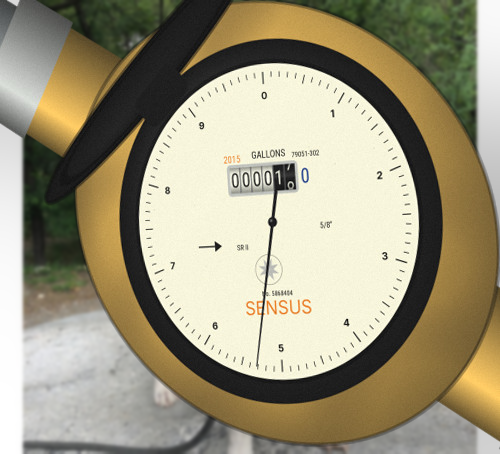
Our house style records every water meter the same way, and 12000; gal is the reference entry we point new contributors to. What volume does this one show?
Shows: 175.3; gal
